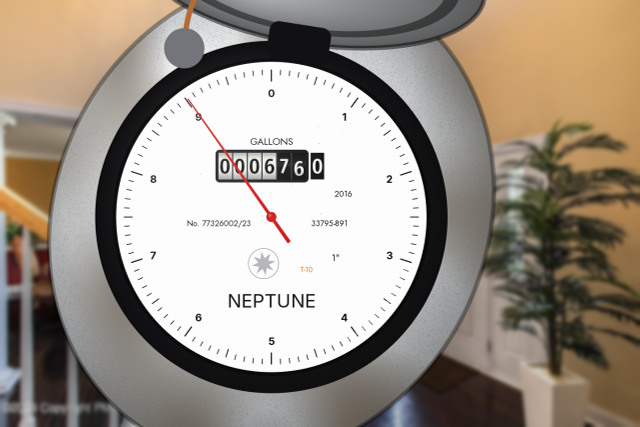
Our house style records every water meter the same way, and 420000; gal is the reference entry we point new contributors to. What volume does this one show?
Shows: 6759.0; gal
